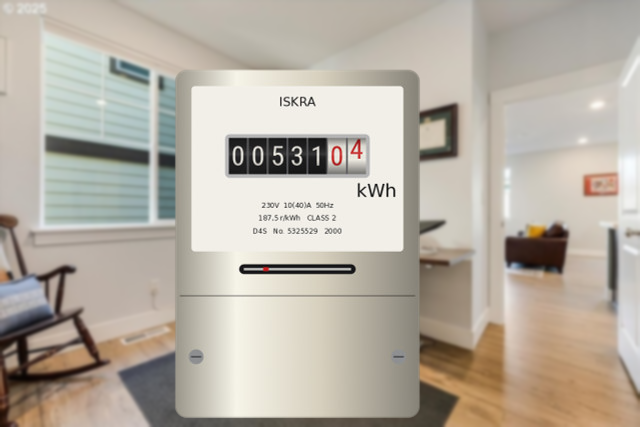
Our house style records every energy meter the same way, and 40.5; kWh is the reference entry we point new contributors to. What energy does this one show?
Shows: 531.04; kWh
